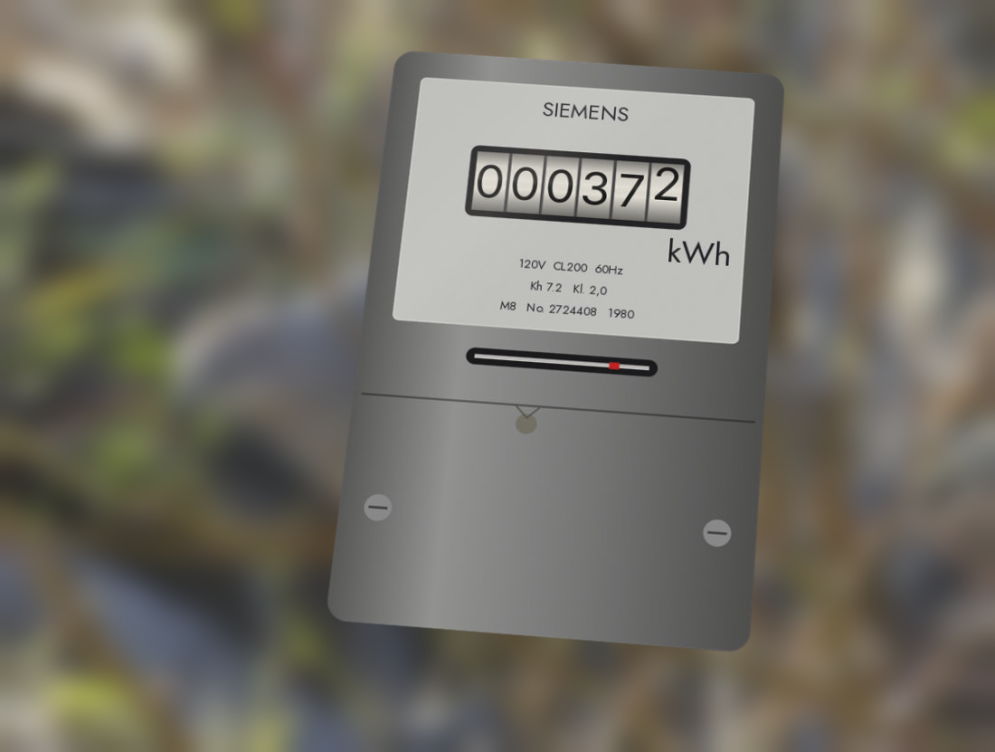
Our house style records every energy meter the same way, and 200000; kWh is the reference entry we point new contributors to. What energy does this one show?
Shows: 372; kWh
